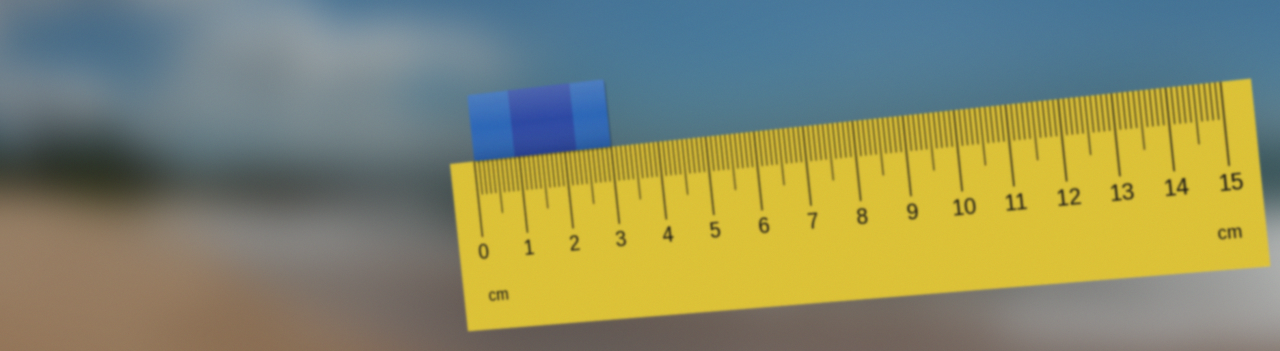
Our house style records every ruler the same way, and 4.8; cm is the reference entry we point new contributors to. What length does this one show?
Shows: 3; cm
